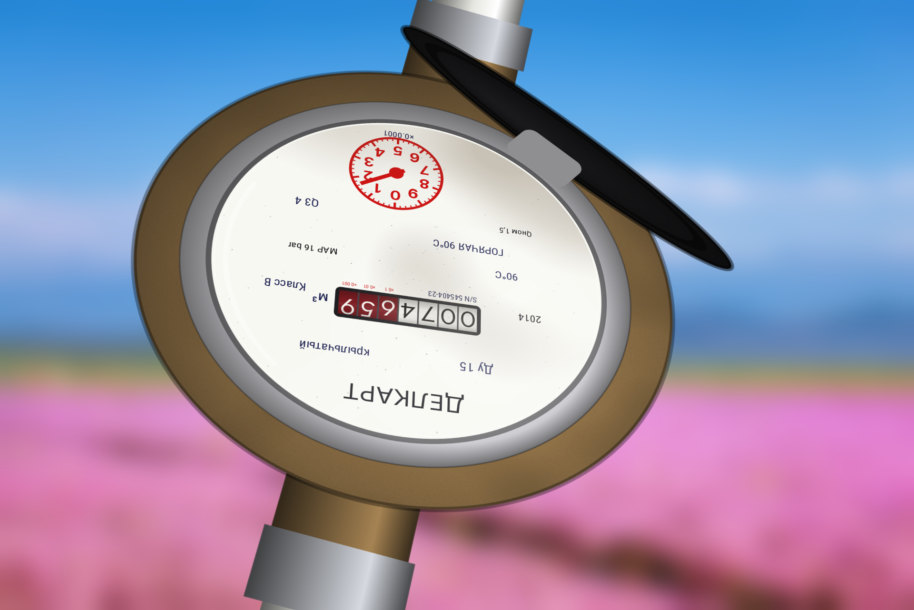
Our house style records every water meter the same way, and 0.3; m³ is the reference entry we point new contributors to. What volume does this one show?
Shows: 74.6591; m³
